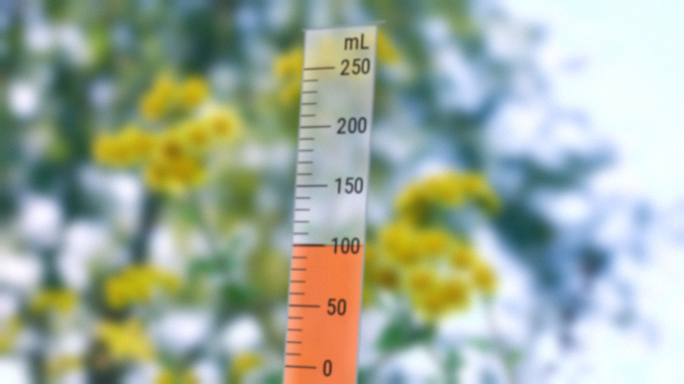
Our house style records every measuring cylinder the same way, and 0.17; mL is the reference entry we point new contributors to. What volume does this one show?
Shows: 100; mL
